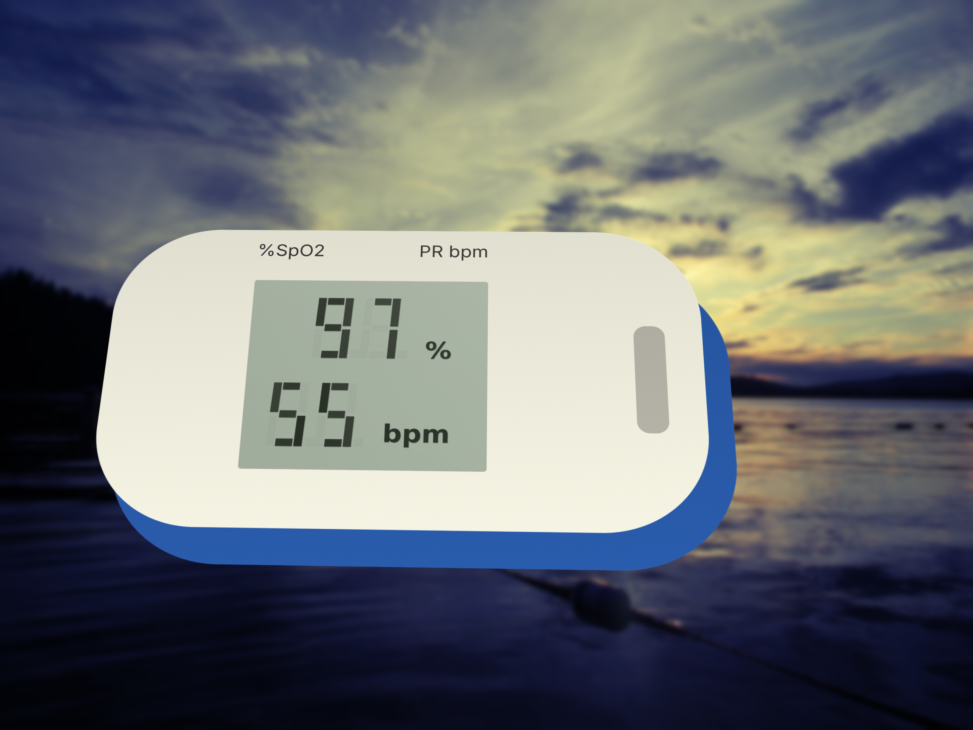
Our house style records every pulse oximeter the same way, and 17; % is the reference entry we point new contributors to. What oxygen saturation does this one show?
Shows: 97; %
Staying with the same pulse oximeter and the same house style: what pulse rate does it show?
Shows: 55; bpm
